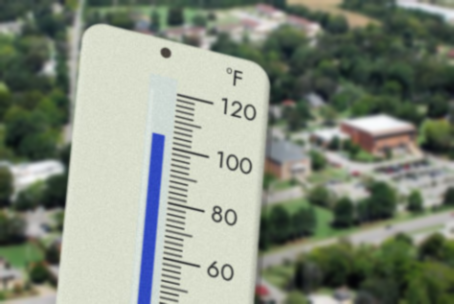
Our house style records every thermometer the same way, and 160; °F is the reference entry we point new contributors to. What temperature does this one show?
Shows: 104; °F
